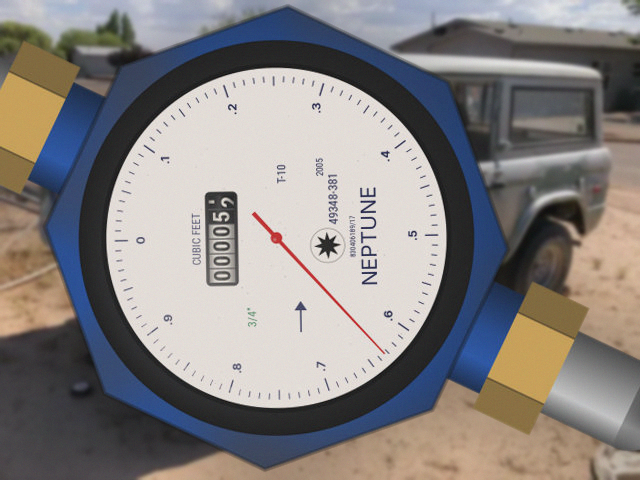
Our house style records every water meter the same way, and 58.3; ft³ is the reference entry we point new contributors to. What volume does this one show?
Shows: 51.63; ft³
